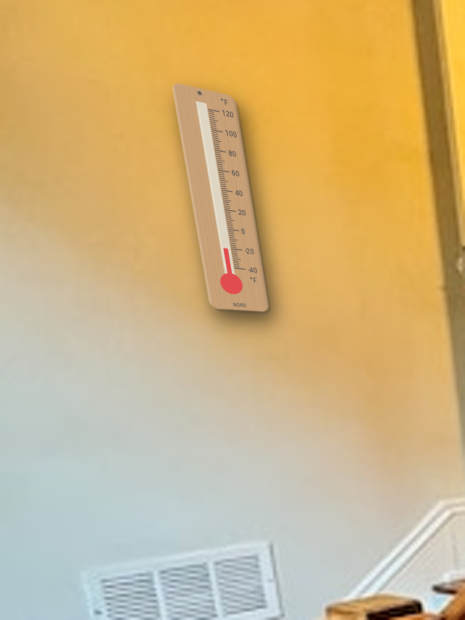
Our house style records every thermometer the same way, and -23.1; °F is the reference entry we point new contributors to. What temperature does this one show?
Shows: -20; °F
